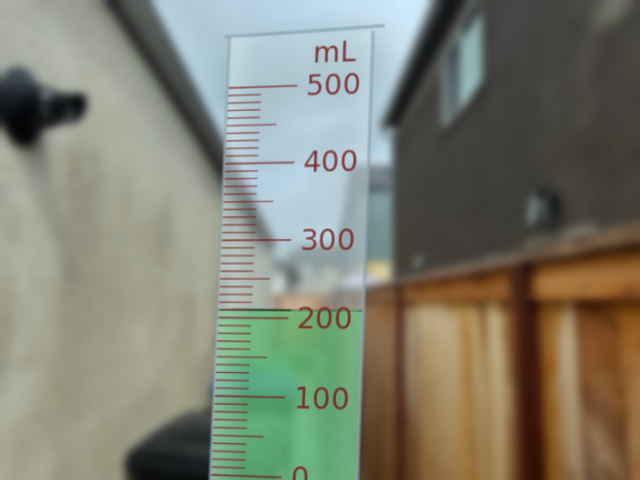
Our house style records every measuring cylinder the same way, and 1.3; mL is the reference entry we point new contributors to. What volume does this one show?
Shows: 210; mL
